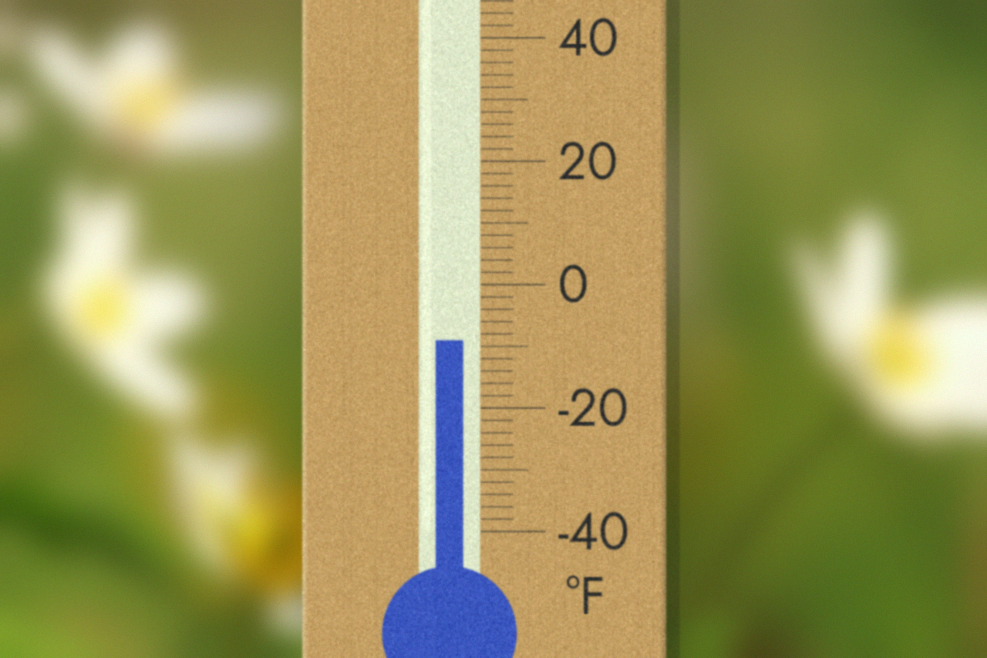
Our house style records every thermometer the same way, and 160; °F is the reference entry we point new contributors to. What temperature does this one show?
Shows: -9; °F
